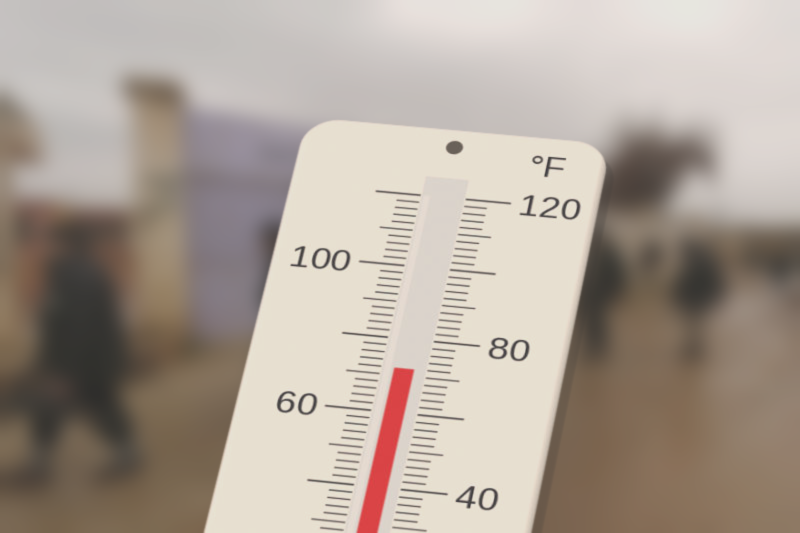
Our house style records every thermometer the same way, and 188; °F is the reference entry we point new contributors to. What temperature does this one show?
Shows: 72; °F
